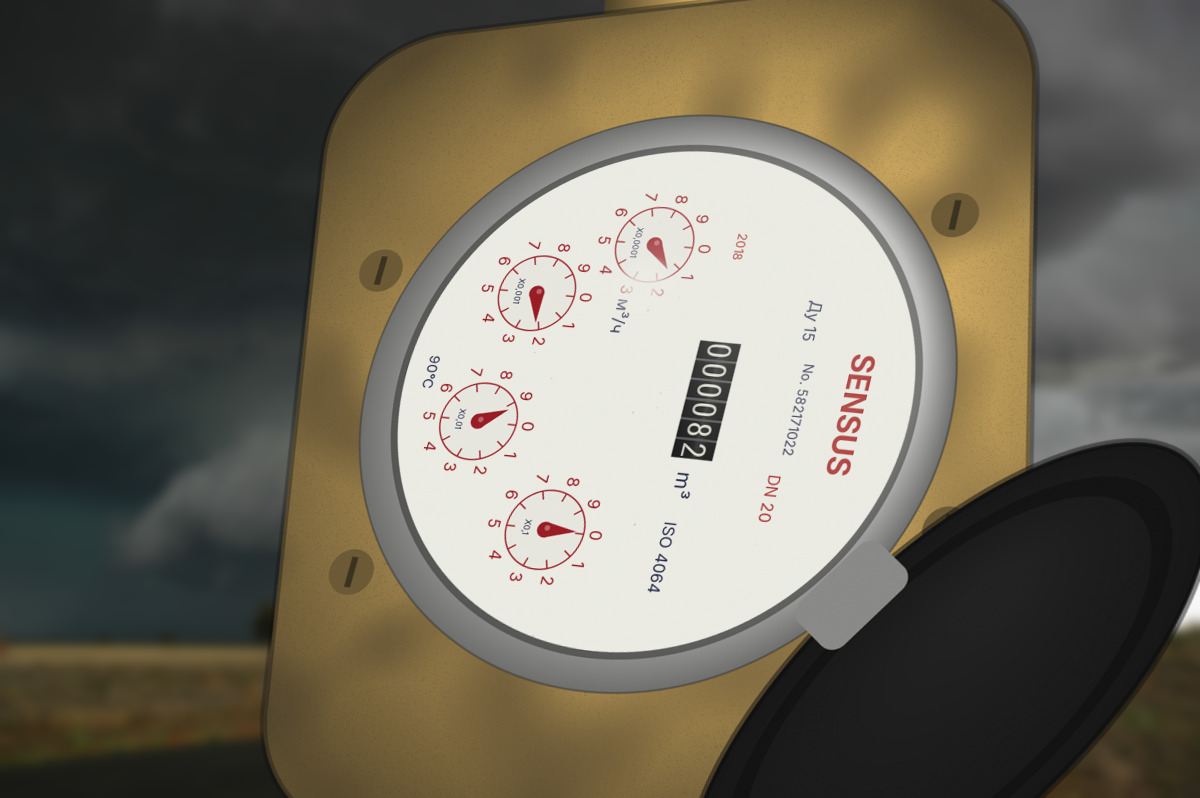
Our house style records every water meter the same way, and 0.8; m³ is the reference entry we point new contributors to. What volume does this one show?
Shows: 81.9921; m³
